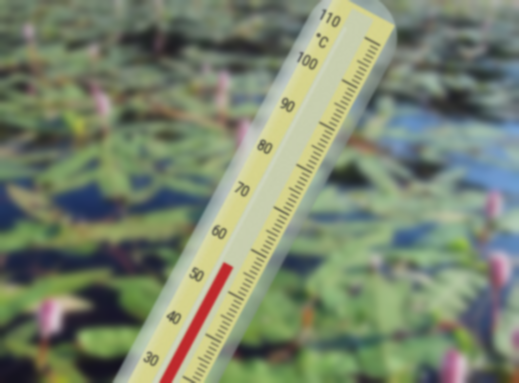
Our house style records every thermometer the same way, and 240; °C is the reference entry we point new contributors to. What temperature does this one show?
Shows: 55; °C
